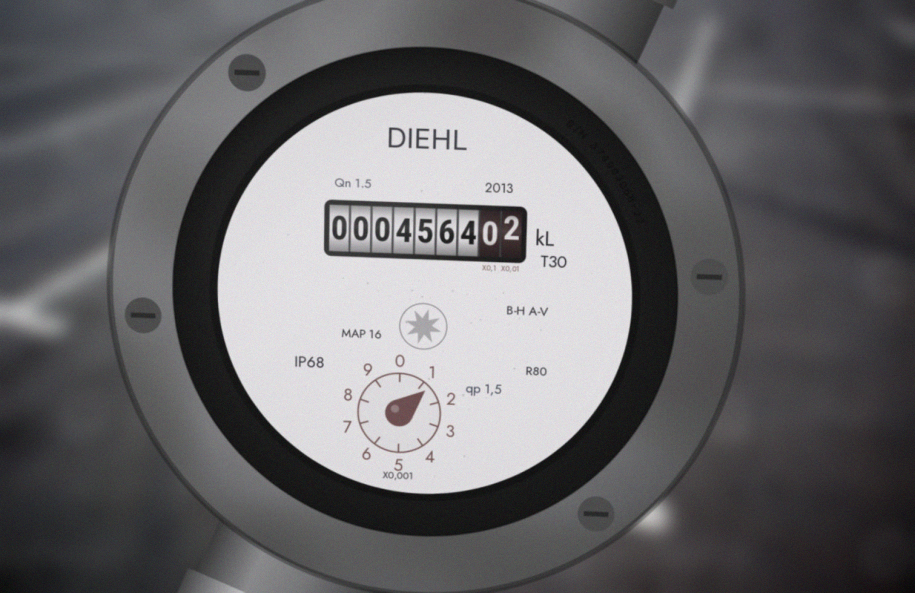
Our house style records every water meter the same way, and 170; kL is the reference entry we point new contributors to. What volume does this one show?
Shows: 4564.021; kL
